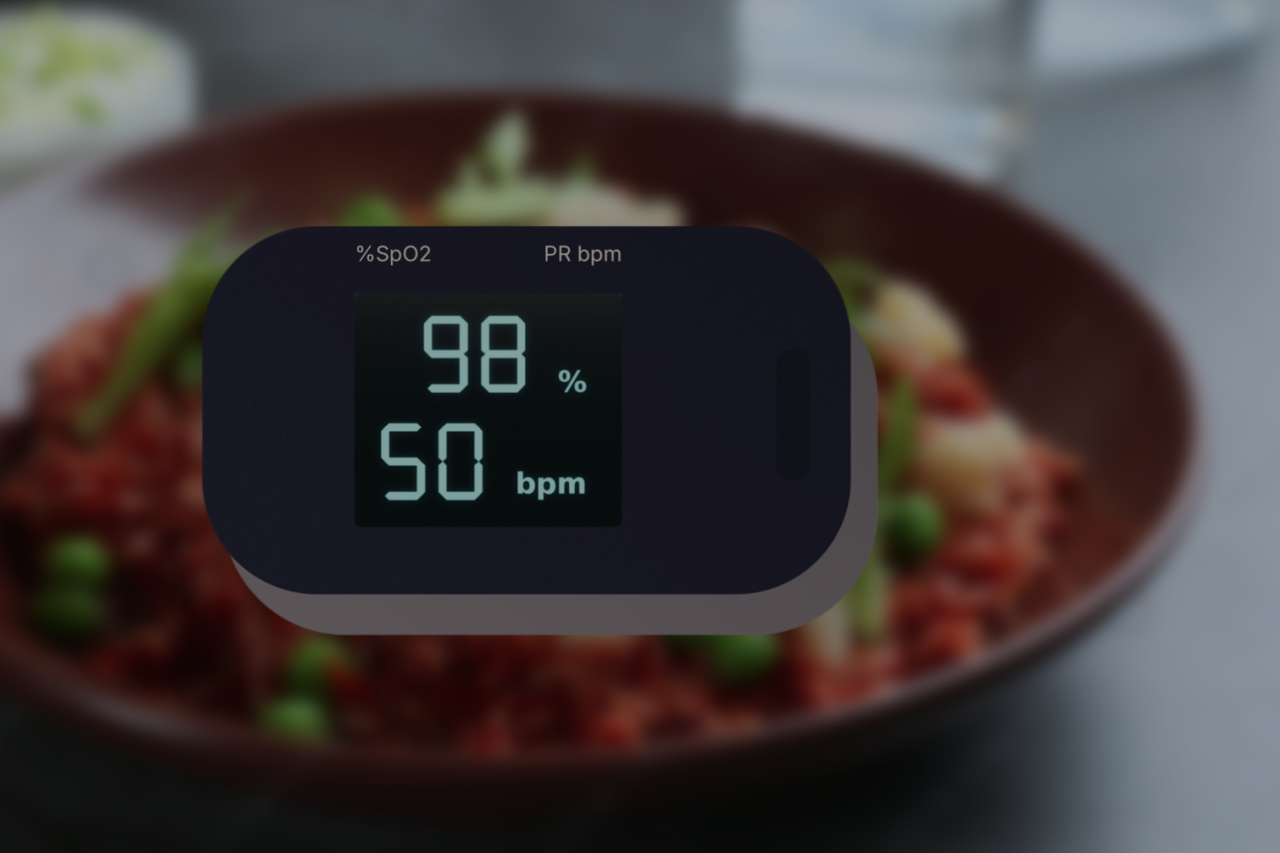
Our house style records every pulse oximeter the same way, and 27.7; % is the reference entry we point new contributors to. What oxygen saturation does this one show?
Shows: 98; %
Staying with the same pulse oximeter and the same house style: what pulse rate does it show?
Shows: 50; bpm
